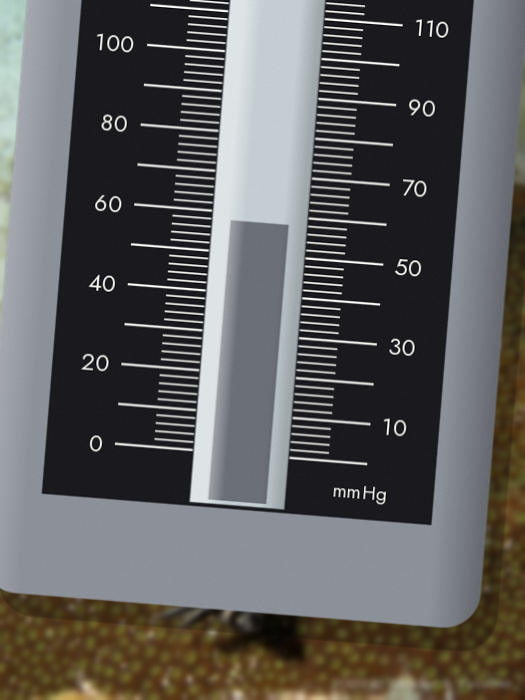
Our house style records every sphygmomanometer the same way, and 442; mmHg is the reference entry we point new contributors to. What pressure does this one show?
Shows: 58; mmHg
